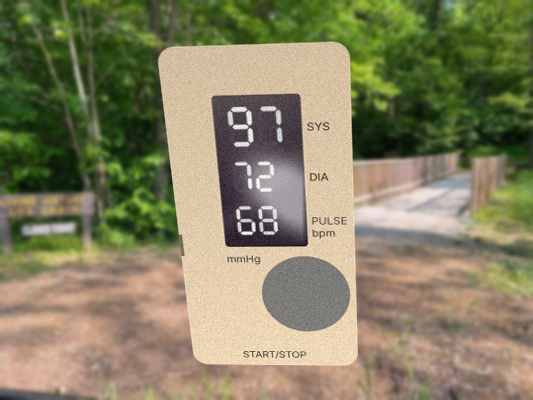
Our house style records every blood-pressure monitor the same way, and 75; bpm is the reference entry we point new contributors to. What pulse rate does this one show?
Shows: 68; bpm
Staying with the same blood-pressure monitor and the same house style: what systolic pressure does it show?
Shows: 97; mmHg
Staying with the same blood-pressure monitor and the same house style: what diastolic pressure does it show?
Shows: 72; mmHg
